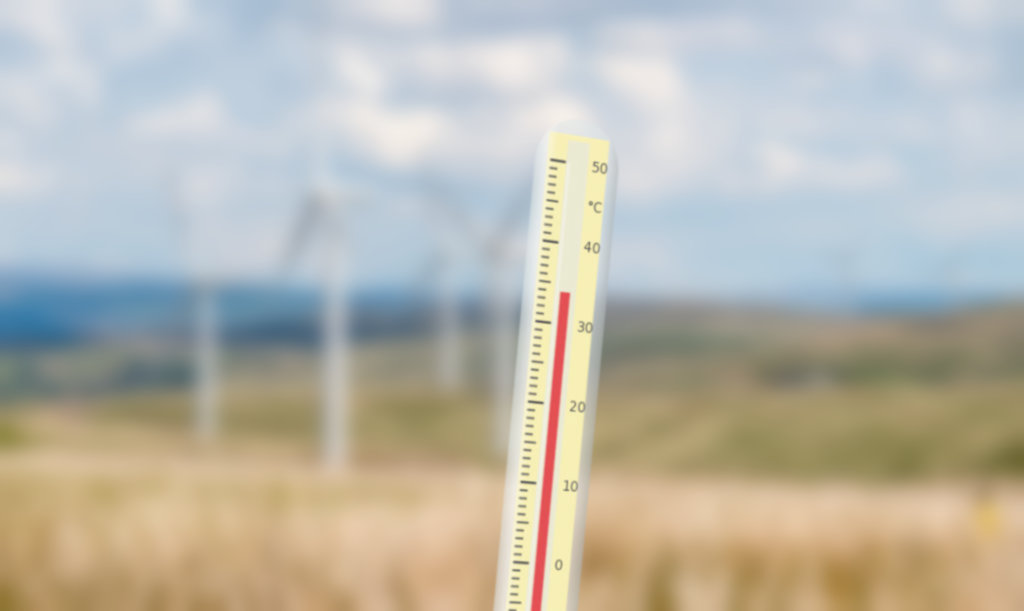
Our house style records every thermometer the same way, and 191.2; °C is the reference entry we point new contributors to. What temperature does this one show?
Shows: 34; °C
